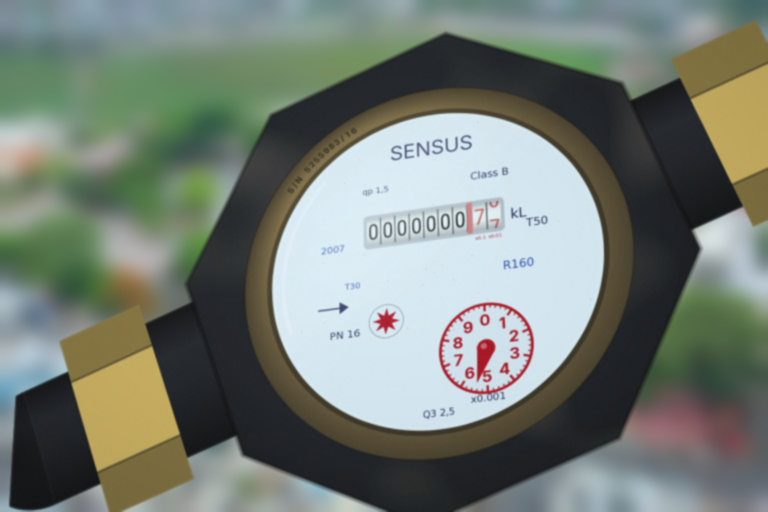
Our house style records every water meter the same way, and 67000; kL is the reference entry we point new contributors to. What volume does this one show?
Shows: 0.765; kL
